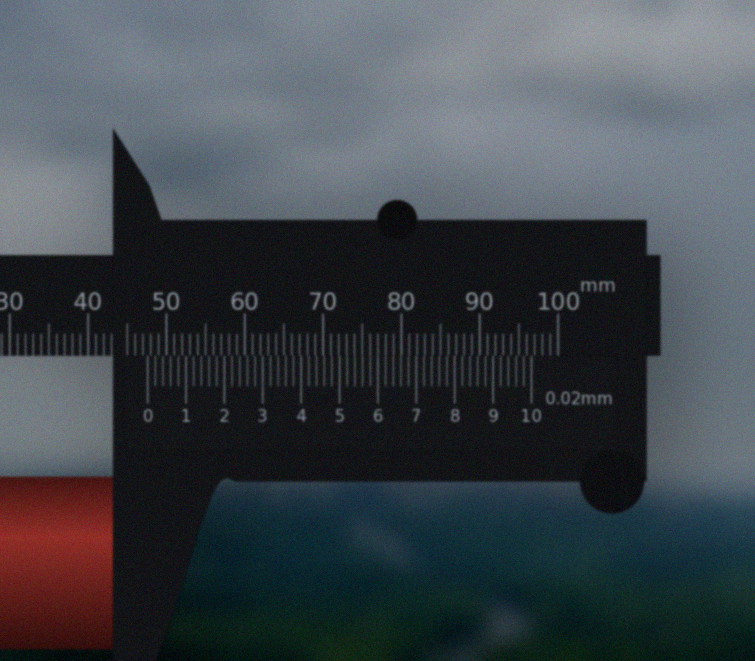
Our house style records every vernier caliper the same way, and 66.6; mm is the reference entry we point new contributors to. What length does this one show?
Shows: 47.6; mm
